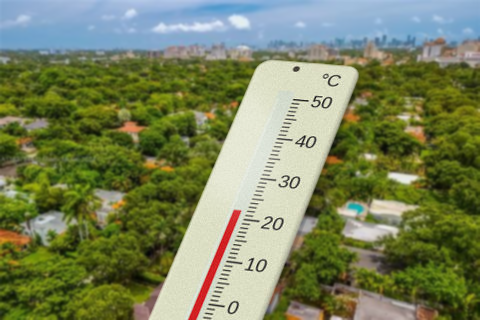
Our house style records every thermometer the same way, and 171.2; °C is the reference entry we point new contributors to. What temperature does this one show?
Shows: 22; °C
